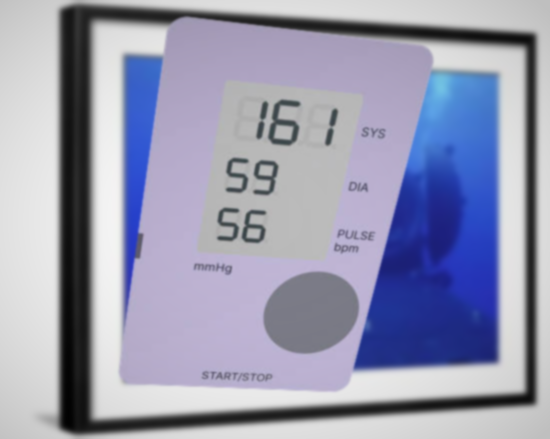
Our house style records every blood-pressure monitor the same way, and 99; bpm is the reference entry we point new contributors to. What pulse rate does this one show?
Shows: 56; bpm
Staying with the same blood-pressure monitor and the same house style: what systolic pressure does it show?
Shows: 161; mmHg
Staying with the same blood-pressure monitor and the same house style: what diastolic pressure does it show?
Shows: 59; mmHg
